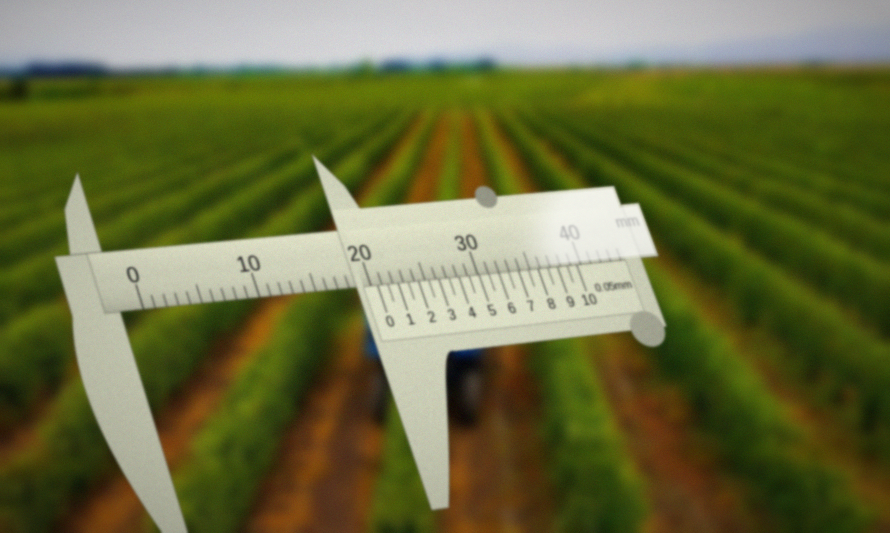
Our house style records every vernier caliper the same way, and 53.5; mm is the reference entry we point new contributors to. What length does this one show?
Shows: 20.6; mm
